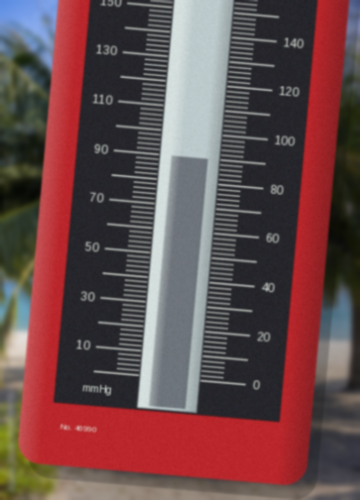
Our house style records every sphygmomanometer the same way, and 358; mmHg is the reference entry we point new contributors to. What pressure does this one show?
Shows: 90; mmHg
